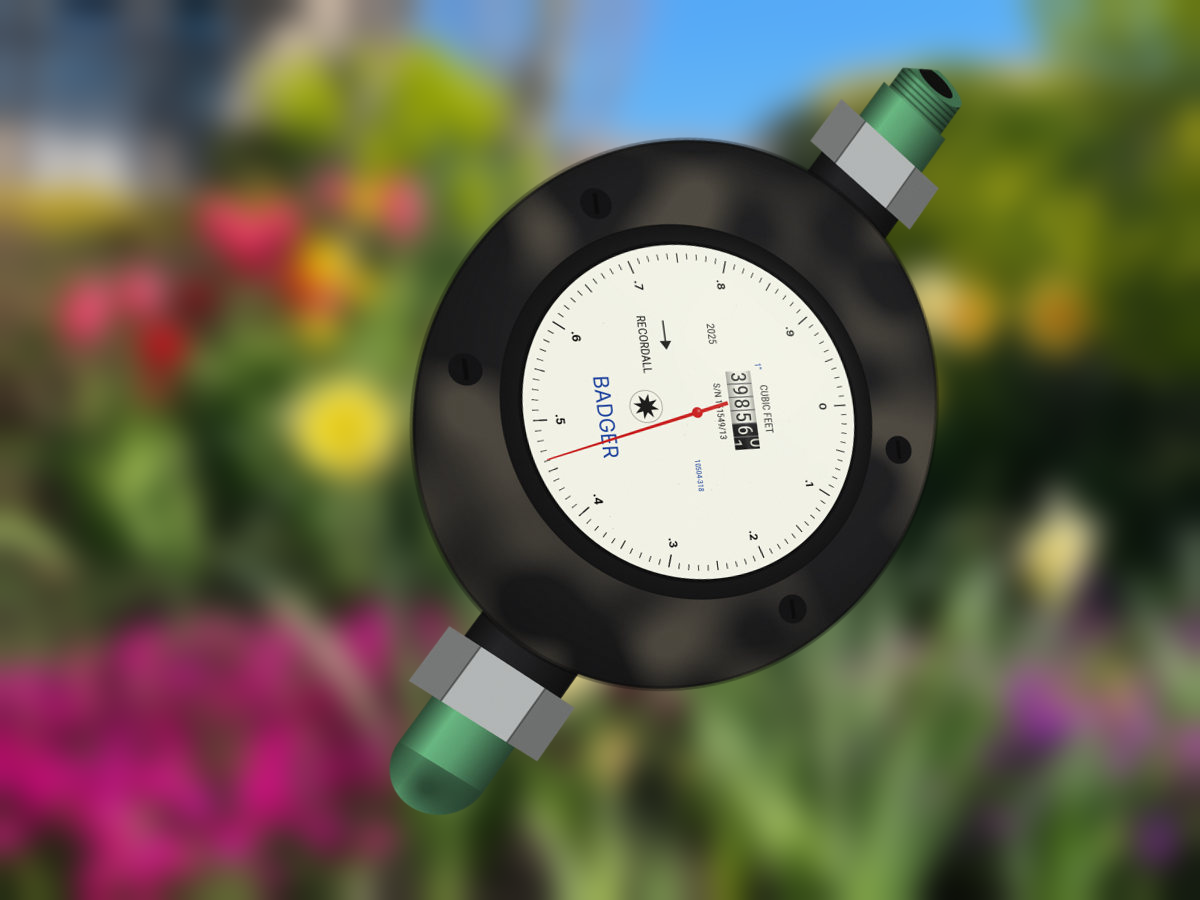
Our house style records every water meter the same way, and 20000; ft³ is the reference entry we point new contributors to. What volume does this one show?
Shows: 398560.46; ft³
